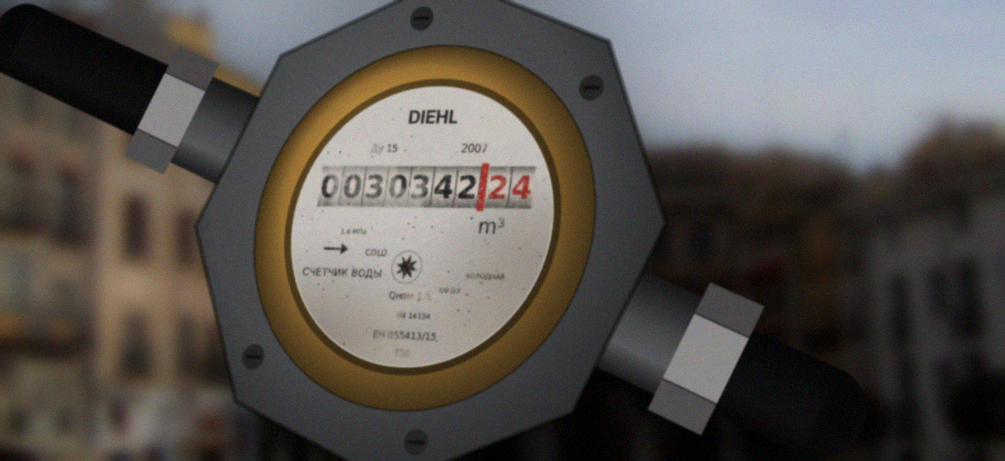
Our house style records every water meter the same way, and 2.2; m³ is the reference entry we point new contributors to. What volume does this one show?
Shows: 30342.24; m³
